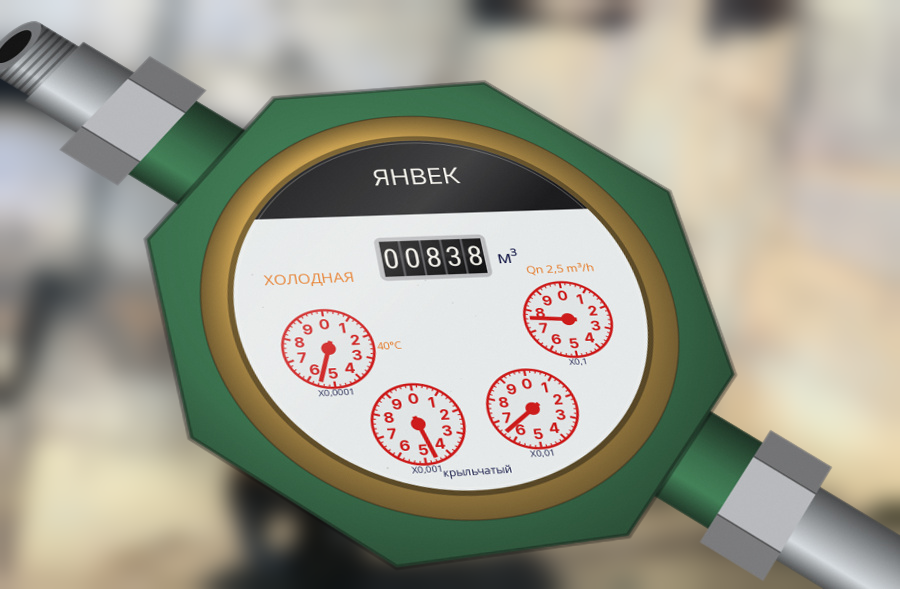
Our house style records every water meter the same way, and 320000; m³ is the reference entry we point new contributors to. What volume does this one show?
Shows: 838.7645; m³
